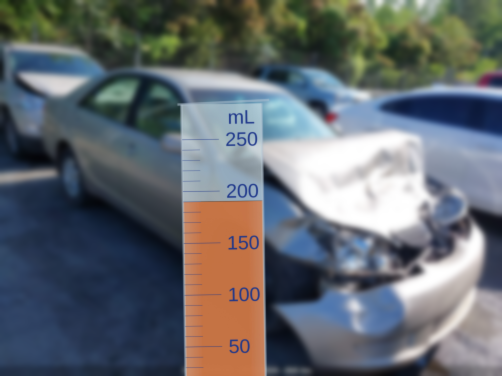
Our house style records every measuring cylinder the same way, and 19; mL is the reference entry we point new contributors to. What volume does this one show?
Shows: 190; mL
